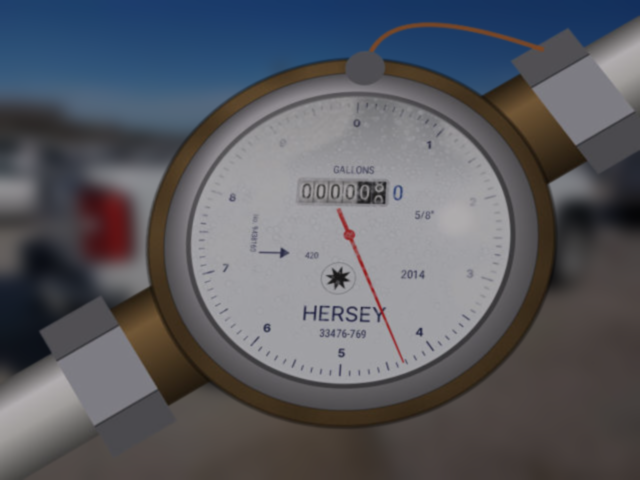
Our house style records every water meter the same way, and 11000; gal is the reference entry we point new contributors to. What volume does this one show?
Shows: 84.3; gal
